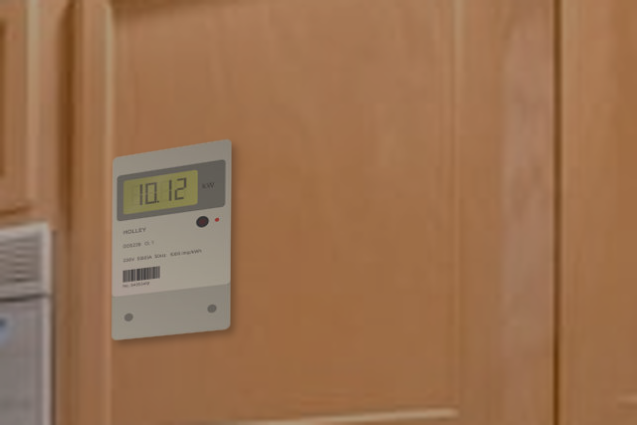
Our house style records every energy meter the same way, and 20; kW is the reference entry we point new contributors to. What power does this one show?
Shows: 10.12; kW
